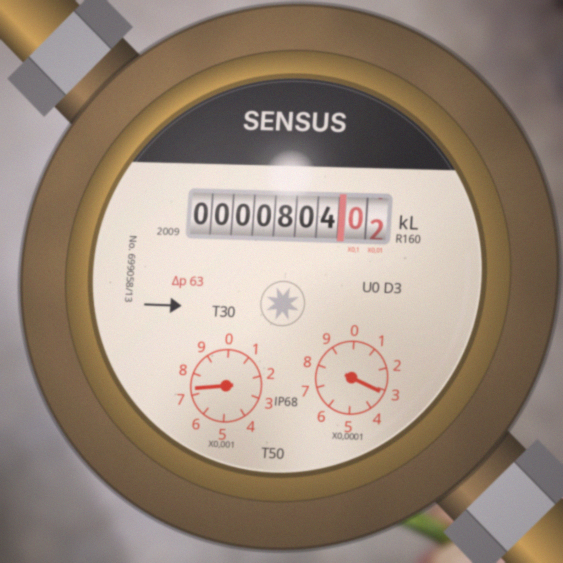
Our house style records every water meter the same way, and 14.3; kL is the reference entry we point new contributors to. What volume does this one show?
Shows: 804.0173; kL
